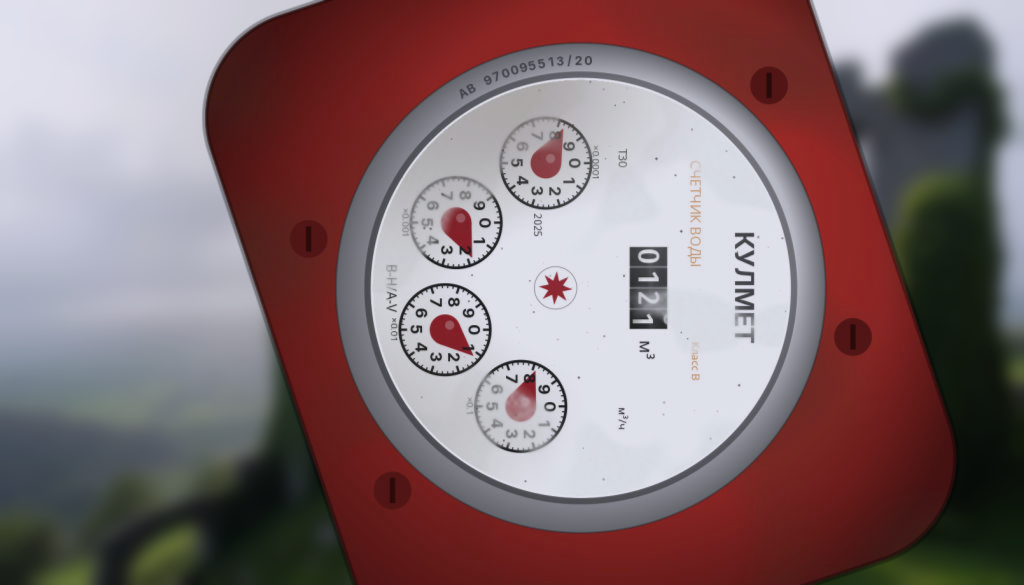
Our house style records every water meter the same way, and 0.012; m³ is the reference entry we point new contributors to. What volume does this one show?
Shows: 120.8118; m³
